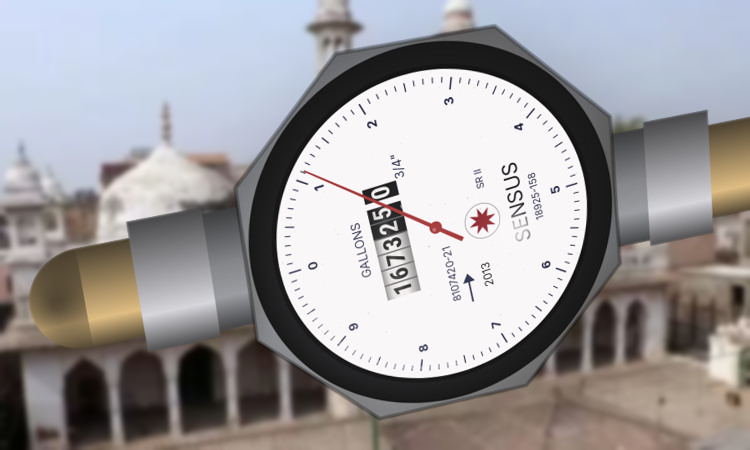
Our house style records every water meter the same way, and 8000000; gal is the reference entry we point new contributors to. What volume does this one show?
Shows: 1673251.1; gal
